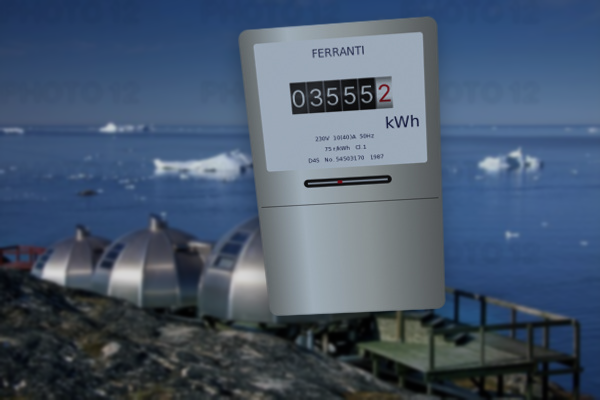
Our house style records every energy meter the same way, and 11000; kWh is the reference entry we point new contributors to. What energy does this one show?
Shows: 3555.2; kWh
